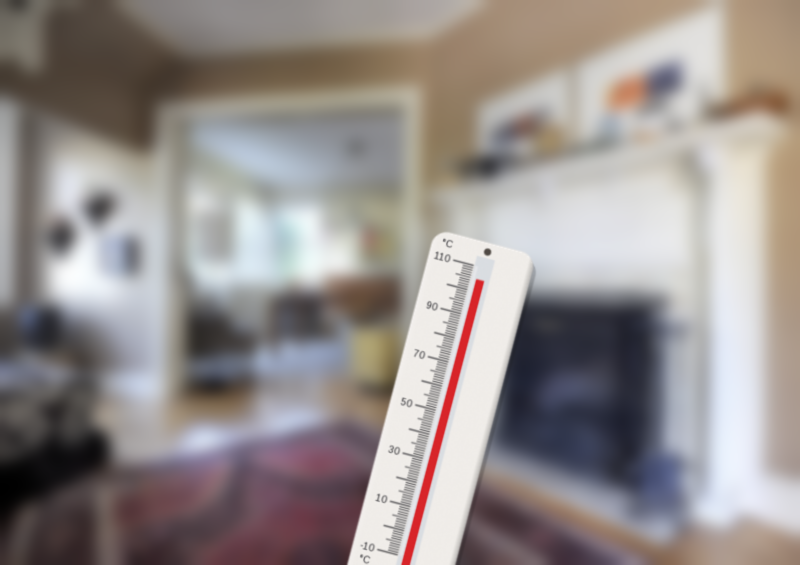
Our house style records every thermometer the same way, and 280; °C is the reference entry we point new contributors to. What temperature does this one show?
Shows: 105; °C
